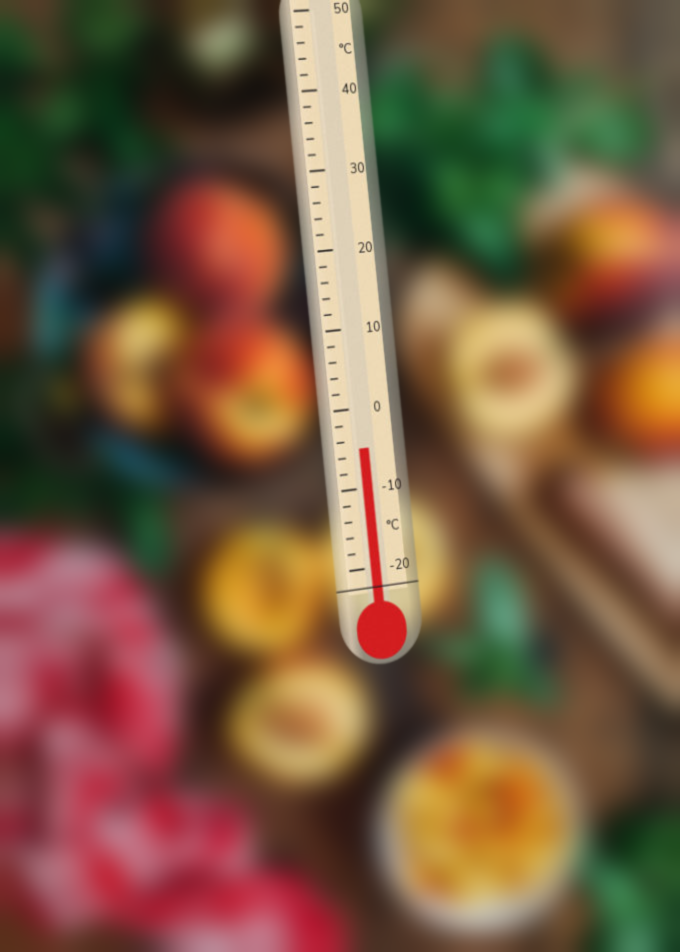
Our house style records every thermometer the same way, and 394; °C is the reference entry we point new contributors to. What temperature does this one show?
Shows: -5; °C
